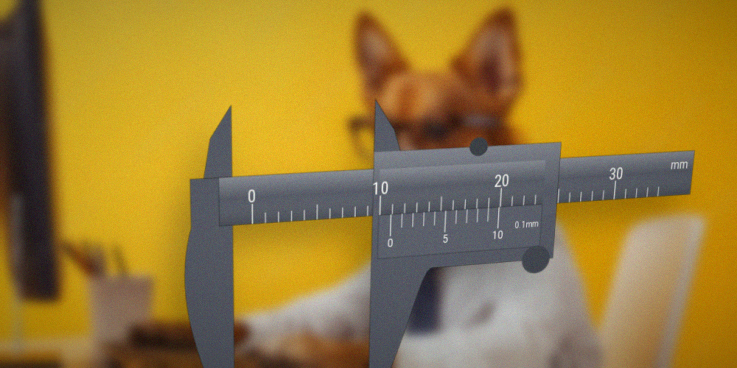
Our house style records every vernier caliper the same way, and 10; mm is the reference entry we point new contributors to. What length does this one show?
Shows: 10.9; mm
